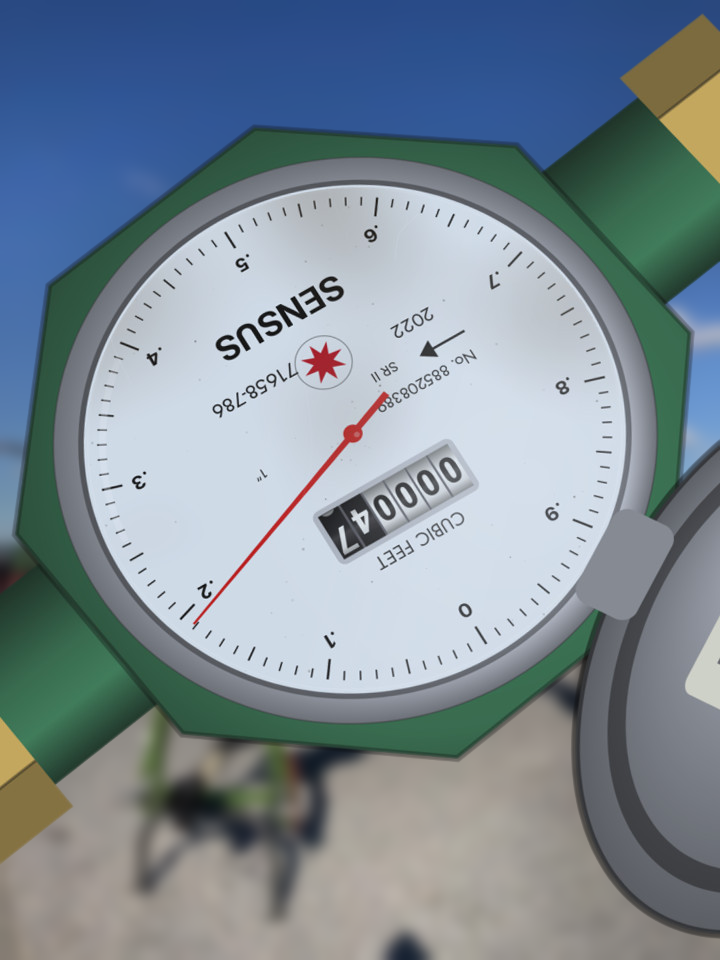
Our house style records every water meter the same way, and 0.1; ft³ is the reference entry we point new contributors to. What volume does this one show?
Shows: 47.19; ft³
